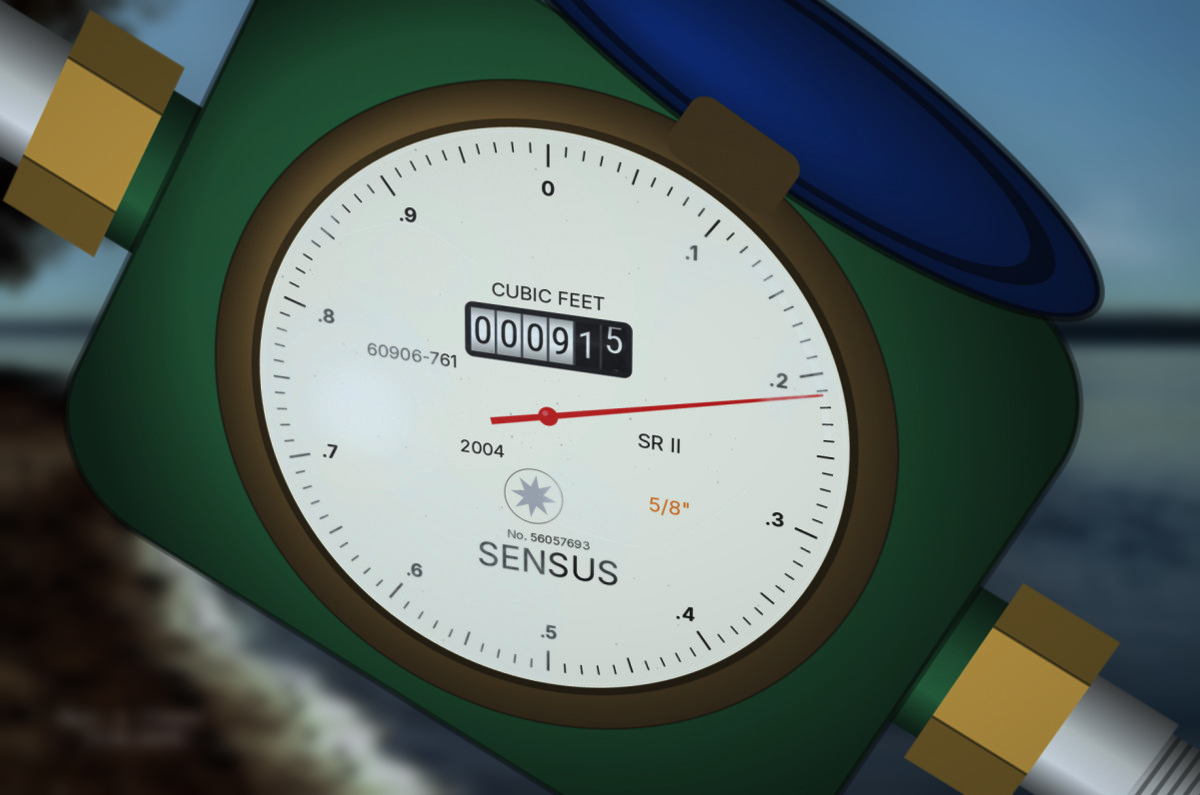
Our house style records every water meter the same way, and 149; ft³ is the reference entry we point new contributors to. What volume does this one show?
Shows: 915.21; ft³
